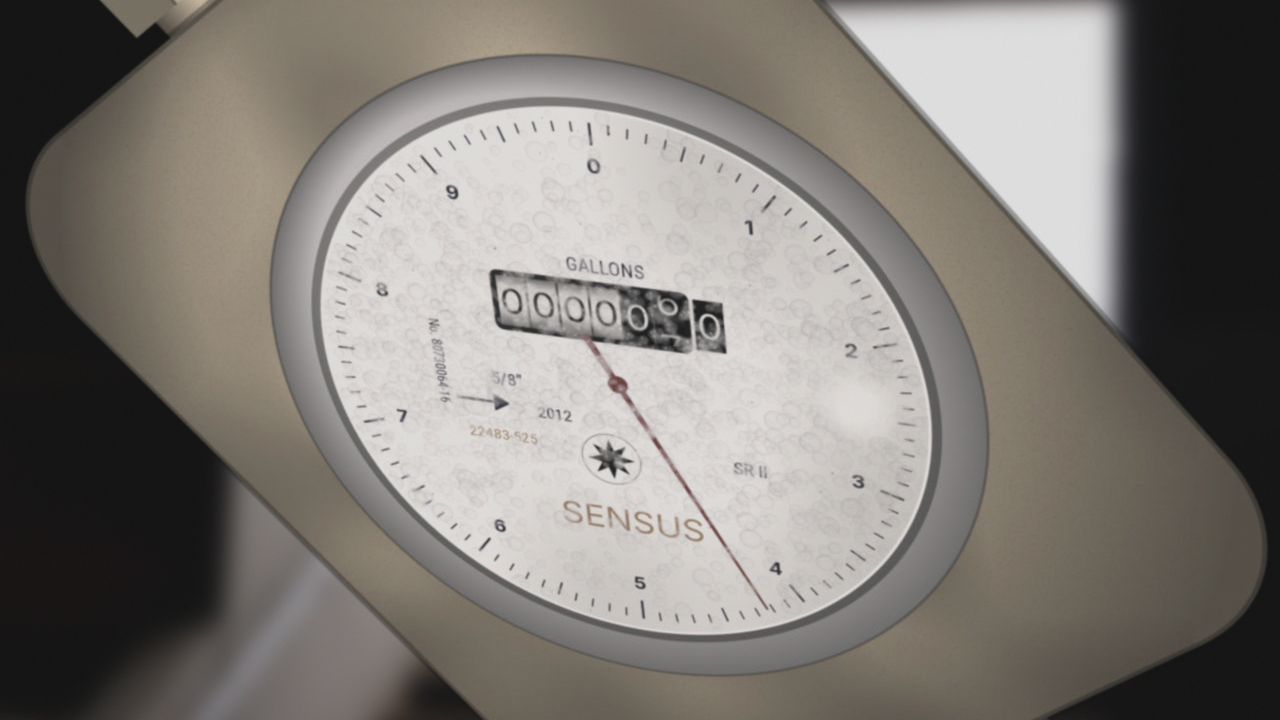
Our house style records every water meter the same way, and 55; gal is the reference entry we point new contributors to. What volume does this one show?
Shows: 64.2; gal
